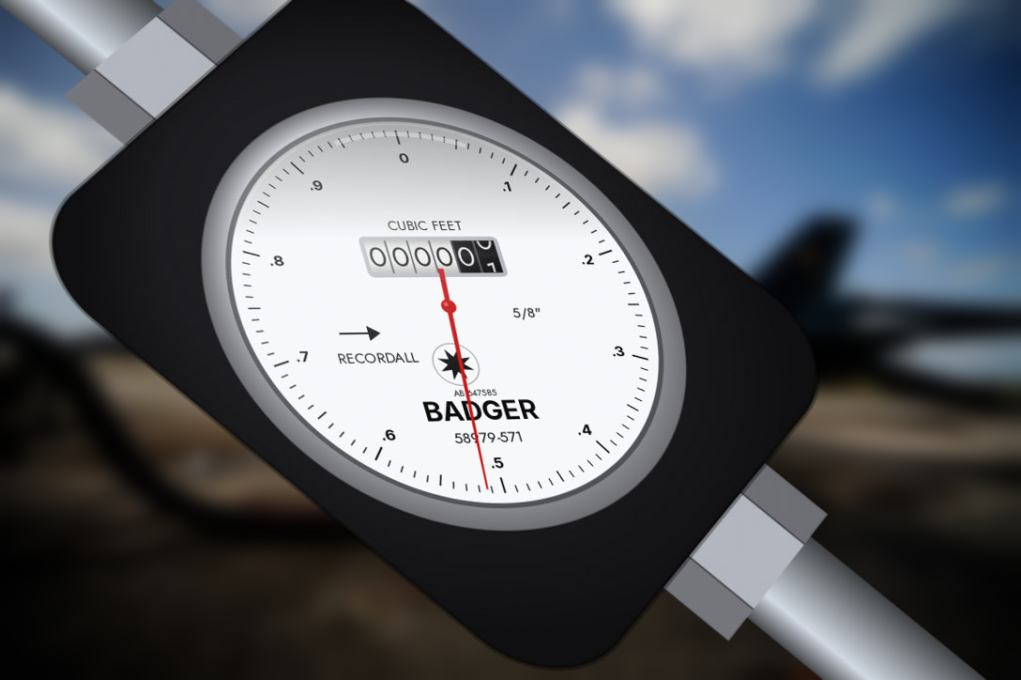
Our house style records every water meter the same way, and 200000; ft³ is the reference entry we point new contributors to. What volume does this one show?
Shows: 0.51; ft³
